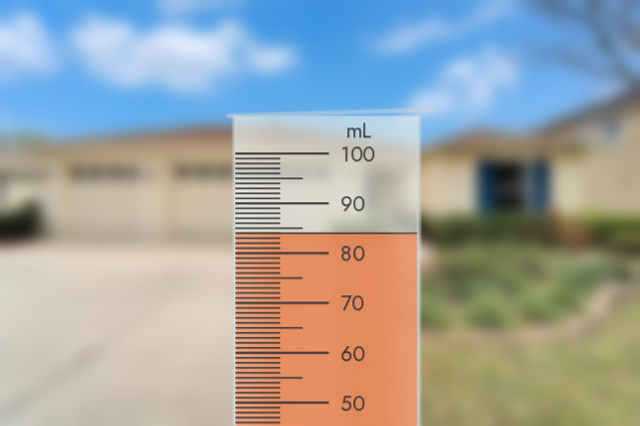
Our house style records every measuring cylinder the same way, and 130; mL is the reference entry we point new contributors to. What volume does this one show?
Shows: 84; mL
